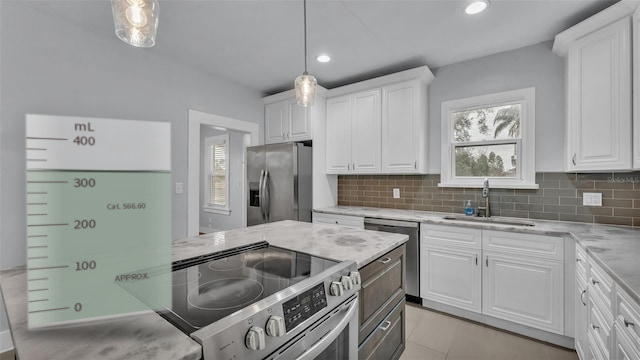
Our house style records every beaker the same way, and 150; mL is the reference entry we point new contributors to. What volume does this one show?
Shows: 325; mL
